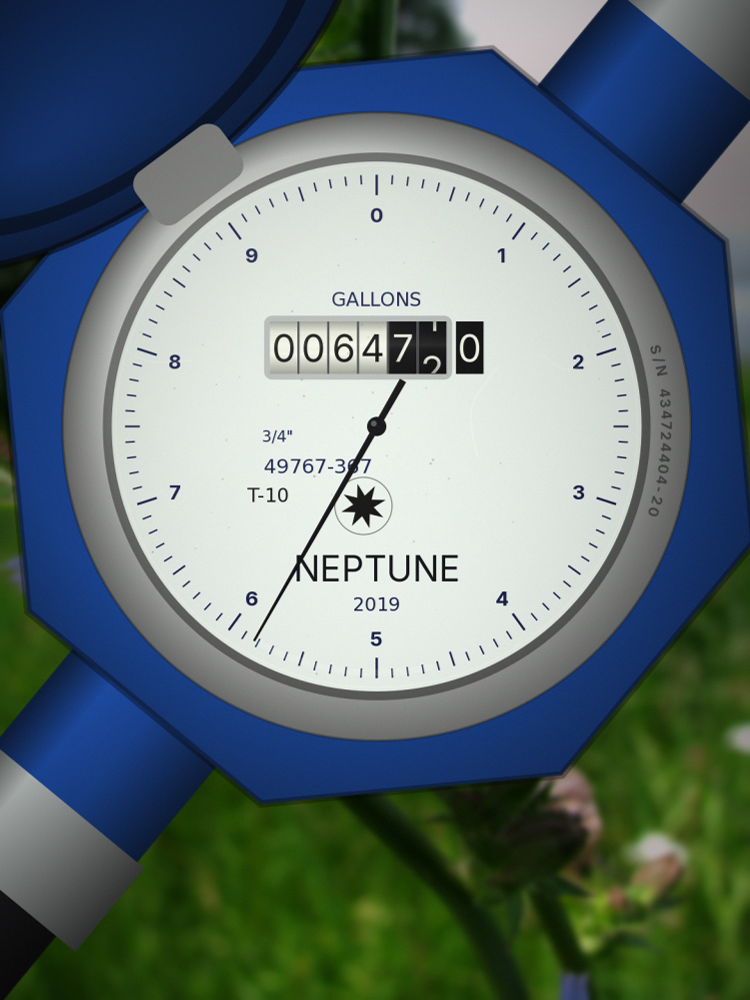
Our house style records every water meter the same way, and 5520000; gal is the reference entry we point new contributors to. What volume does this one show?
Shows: 64715.8; gal
